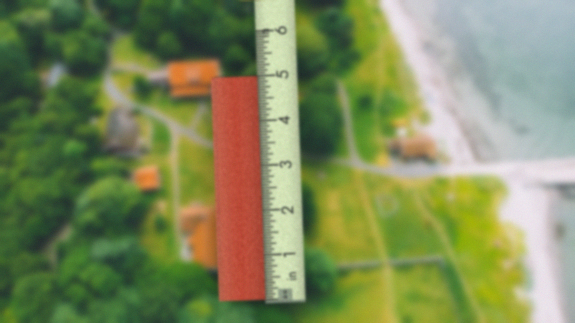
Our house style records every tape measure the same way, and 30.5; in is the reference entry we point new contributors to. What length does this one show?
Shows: 5; in
